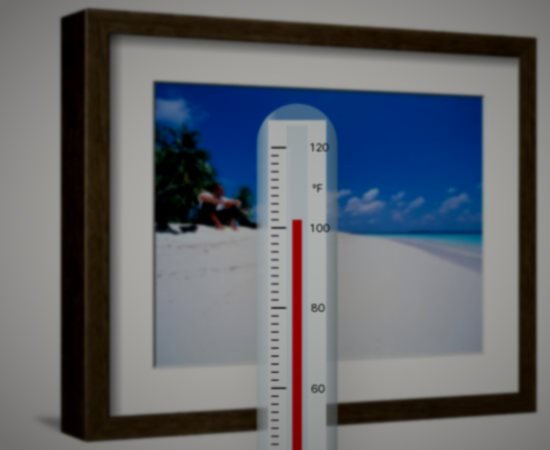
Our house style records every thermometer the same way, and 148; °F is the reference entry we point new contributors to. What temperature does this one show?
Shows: 102; °F
